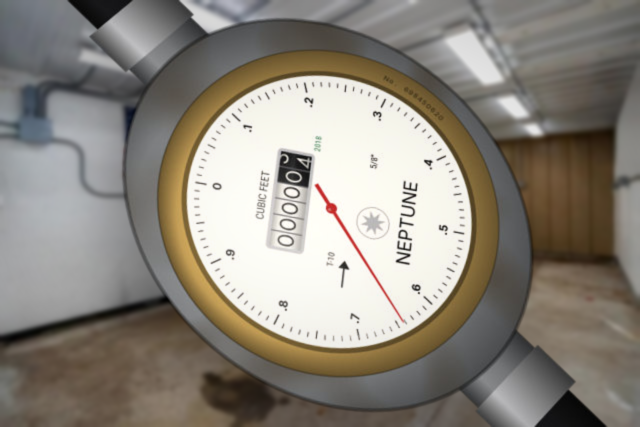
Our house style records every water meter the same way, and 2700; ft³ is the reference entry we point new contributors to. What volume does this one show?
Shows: 3.64; ft³
